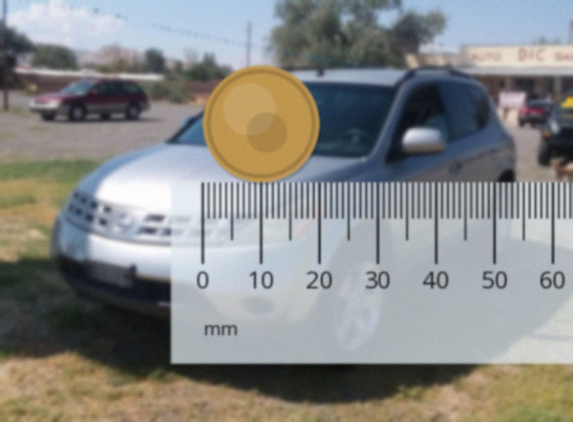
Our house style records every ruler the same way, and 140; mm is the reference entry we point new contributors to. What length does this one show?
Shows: 20; mm
